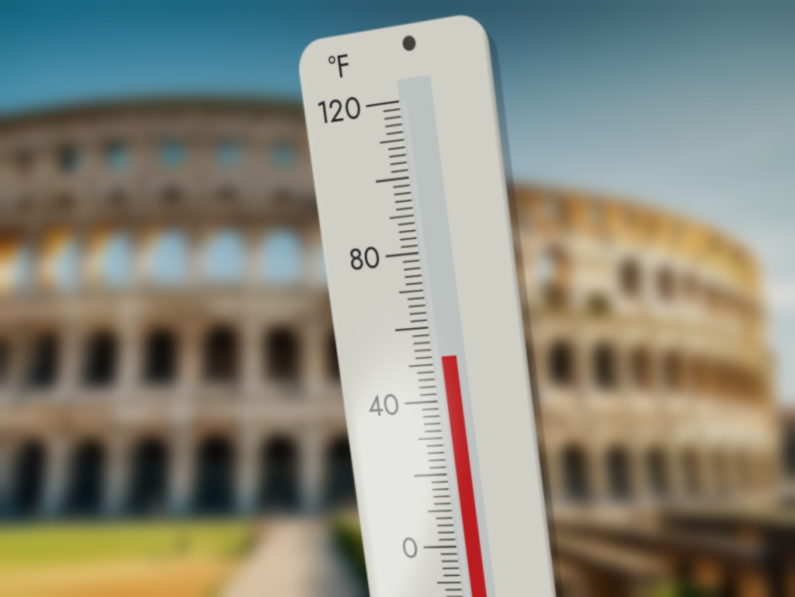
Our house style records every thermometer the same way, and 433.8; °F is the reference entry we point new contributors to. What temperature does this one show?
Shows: 52; °F
